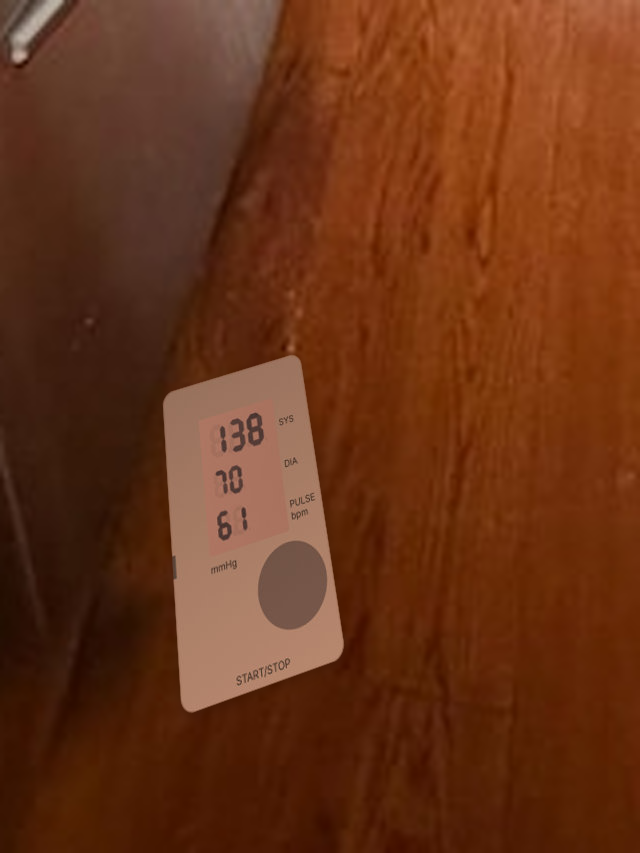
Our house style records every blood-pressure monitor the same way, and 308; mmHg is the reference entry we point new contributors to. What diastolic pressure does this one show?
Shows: 70; mmHg
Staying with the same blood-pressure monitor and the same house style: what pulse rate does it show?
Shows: 61; bpm
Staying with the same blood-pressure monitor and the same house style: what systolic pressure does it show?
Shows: 138; mmHg
